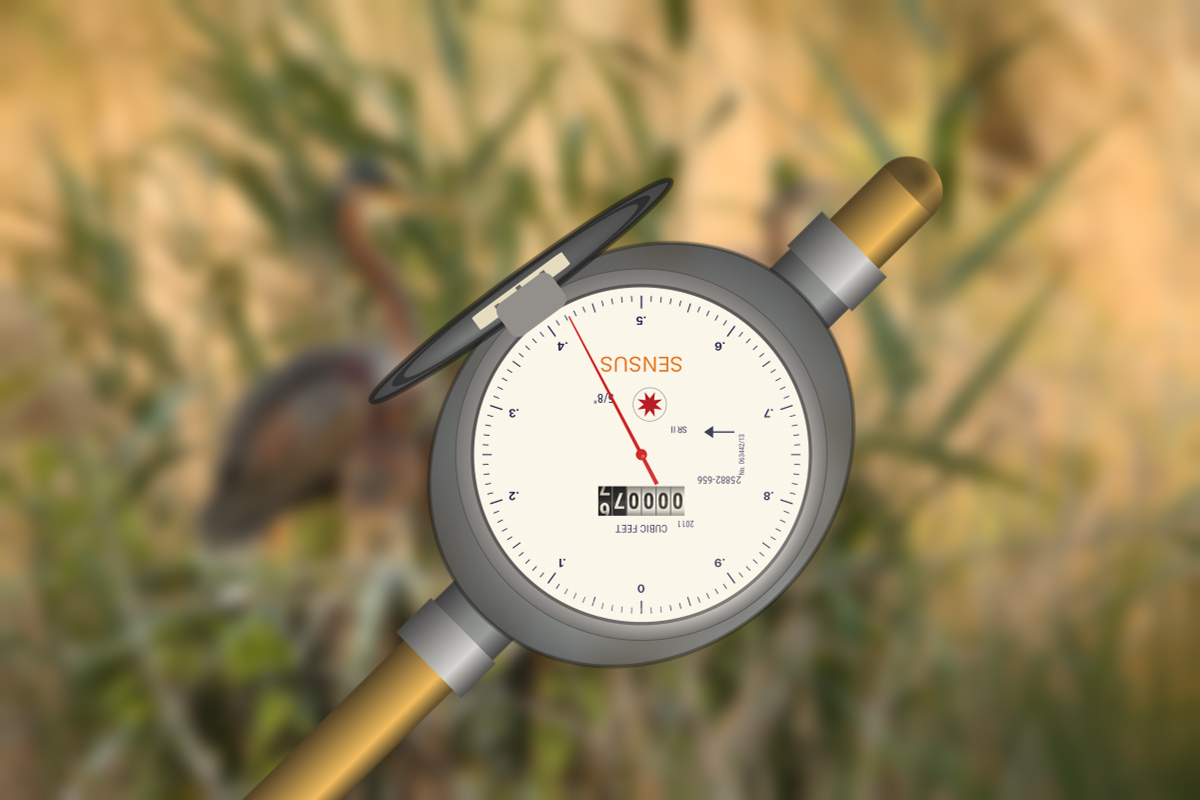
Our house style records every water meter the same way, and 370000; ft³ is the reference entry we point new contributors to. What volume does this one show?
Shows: 76.42; ft³
